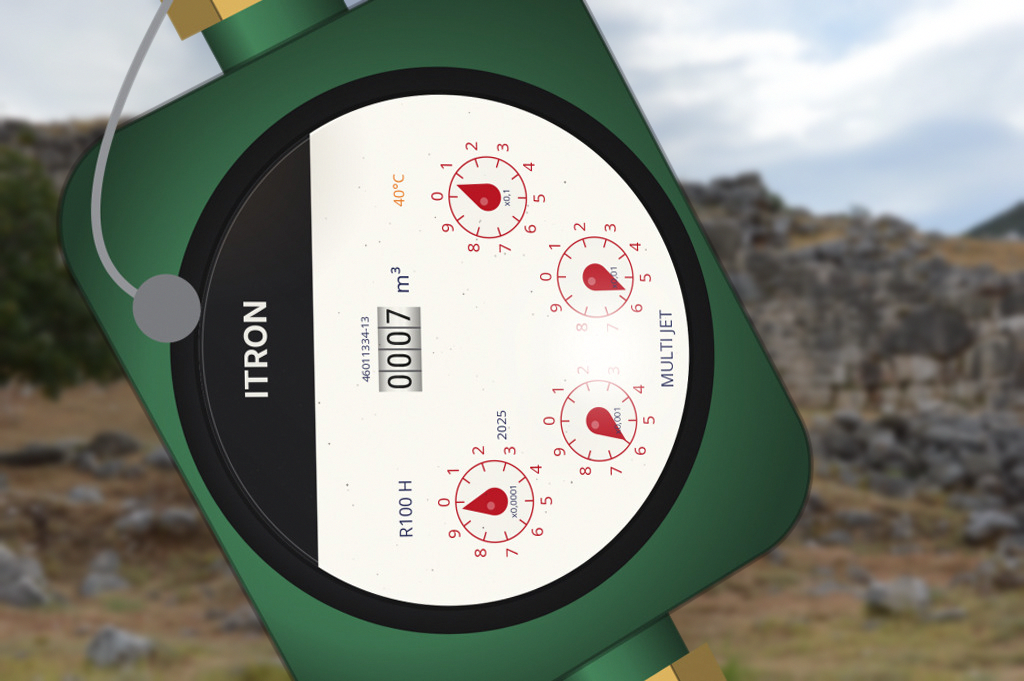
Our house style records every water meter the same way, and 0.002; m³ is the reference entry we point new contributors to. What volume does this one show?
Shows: 7.0559; m³
